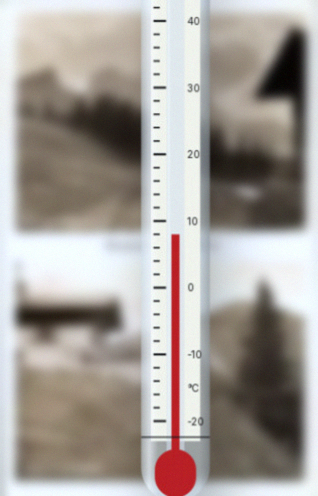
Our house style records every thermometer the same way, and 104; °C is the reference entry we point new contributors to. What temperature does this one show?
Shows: 8; °C
